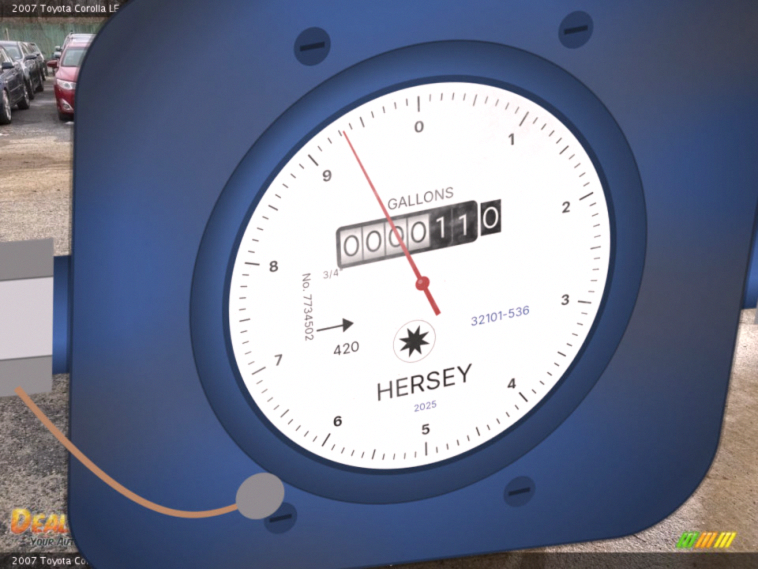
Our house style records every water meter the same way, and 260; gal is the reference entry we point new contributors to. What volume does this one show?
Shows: 109.3; gal
